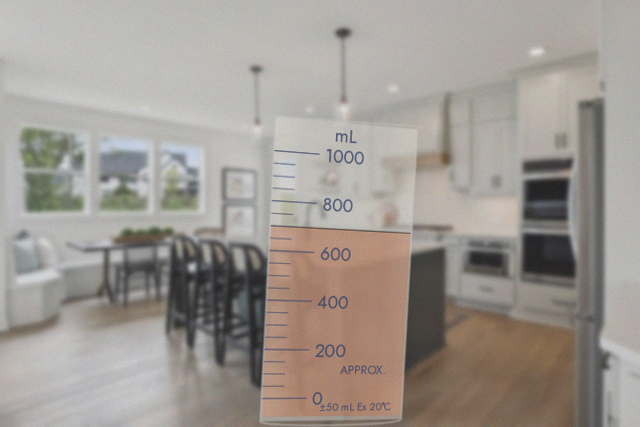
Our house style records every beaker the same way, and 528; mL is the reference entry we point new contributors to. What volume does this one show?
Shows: 700; mL
